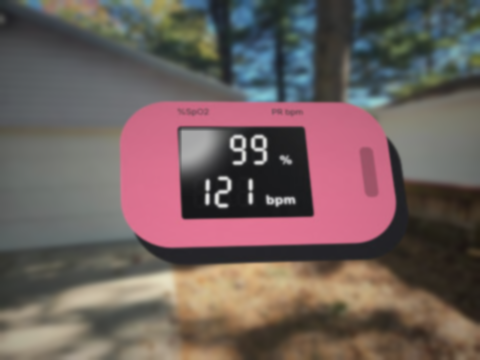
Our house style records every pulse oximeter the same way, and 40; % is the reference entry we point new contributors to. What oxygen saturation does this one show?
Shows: 99; %
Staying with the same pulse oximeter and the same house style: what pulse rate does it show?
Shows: 121; bpm
